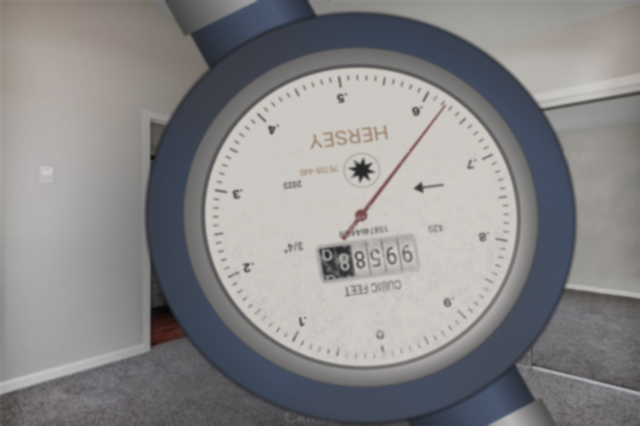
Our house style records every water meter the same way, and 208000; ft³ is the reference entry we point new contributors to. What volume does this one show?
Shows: 995888.62; ft³
